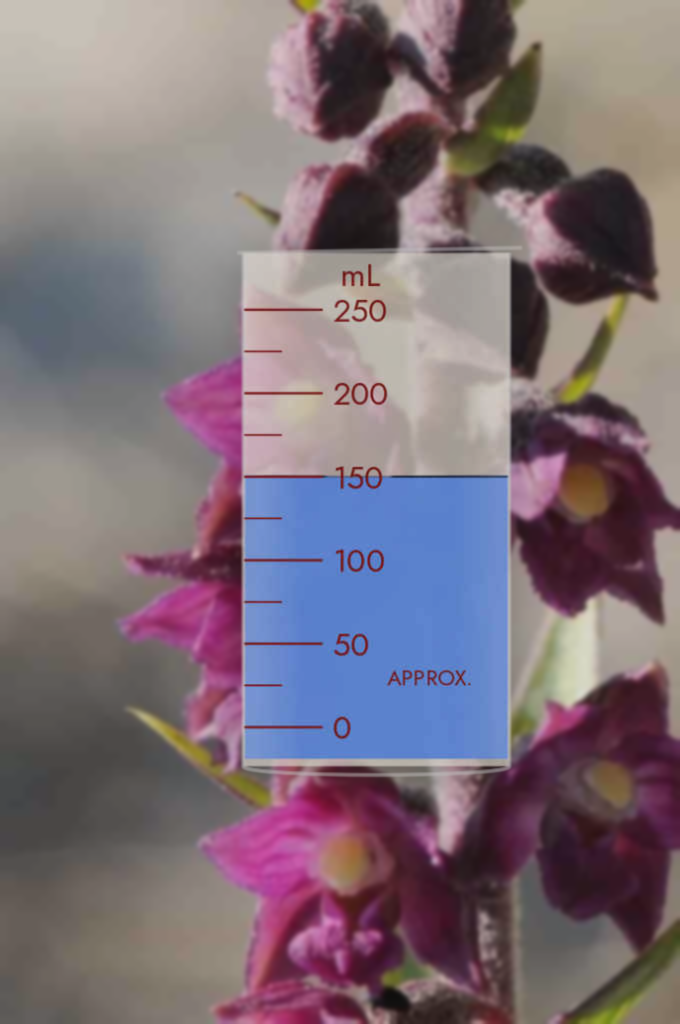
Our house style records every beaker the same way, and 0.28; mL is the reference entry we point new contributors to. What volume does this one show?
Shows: 150; mL
